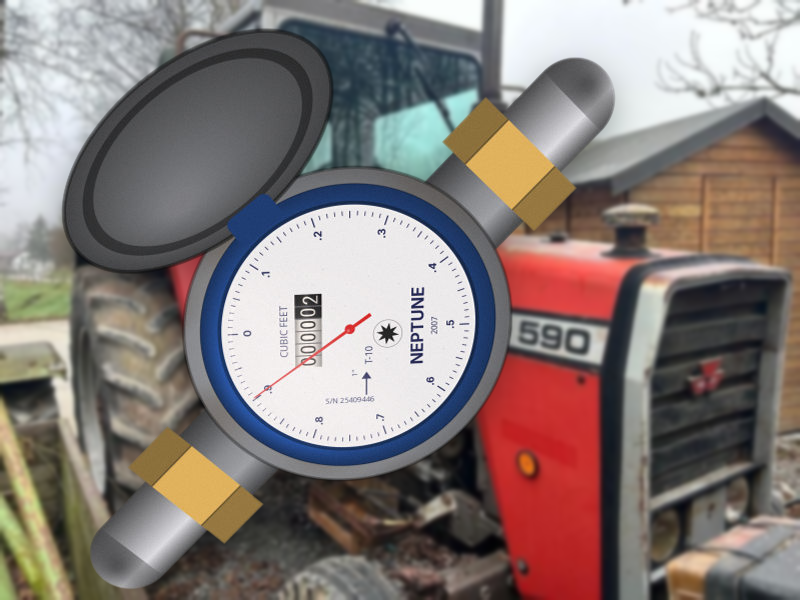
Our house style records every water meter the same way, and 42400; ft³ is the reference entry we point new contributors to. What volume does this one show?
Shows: 1.90; ft³
